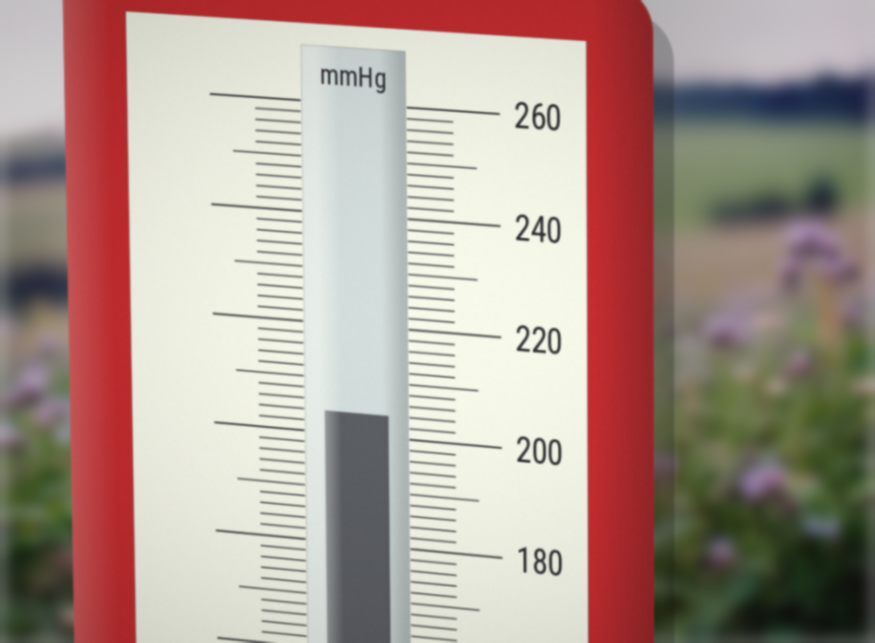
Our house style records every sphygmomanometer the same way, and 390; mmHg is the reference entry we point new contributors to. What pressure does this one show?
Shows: 204; mmHg
